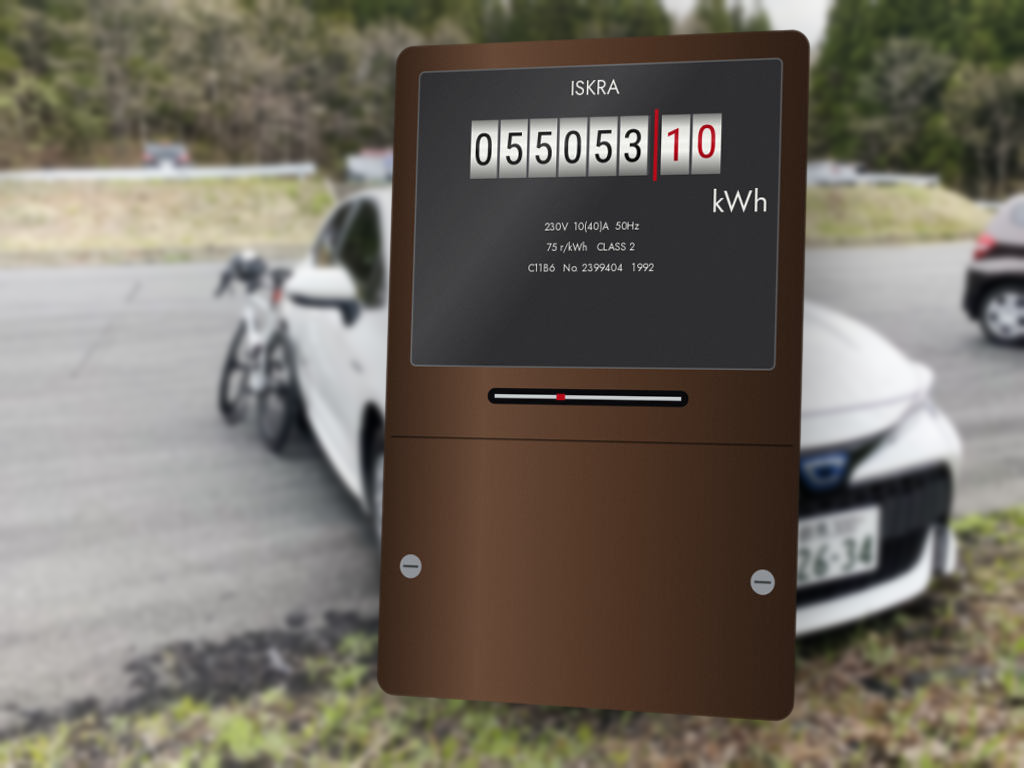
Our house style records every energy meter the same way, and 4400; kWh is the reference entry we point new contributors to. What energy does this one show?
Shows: 55053.10; kWh
